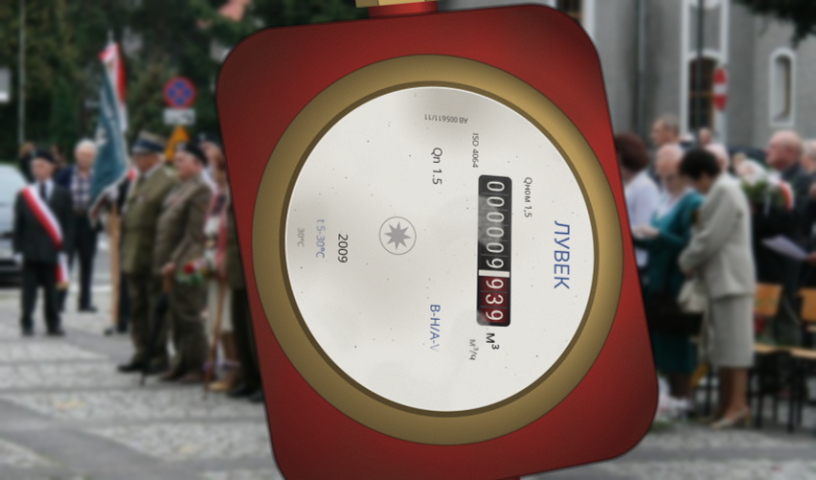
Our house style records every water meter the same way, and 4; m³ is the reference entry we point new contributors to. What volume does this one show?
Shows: 9.939; m³
